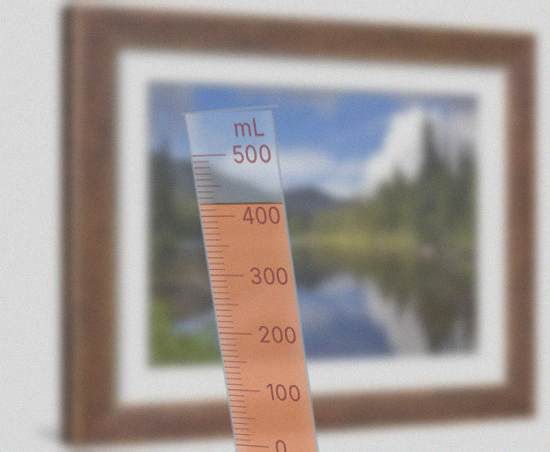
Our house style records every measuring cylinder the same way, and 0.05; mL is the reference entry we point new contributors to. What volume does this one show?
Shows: 420; mL
